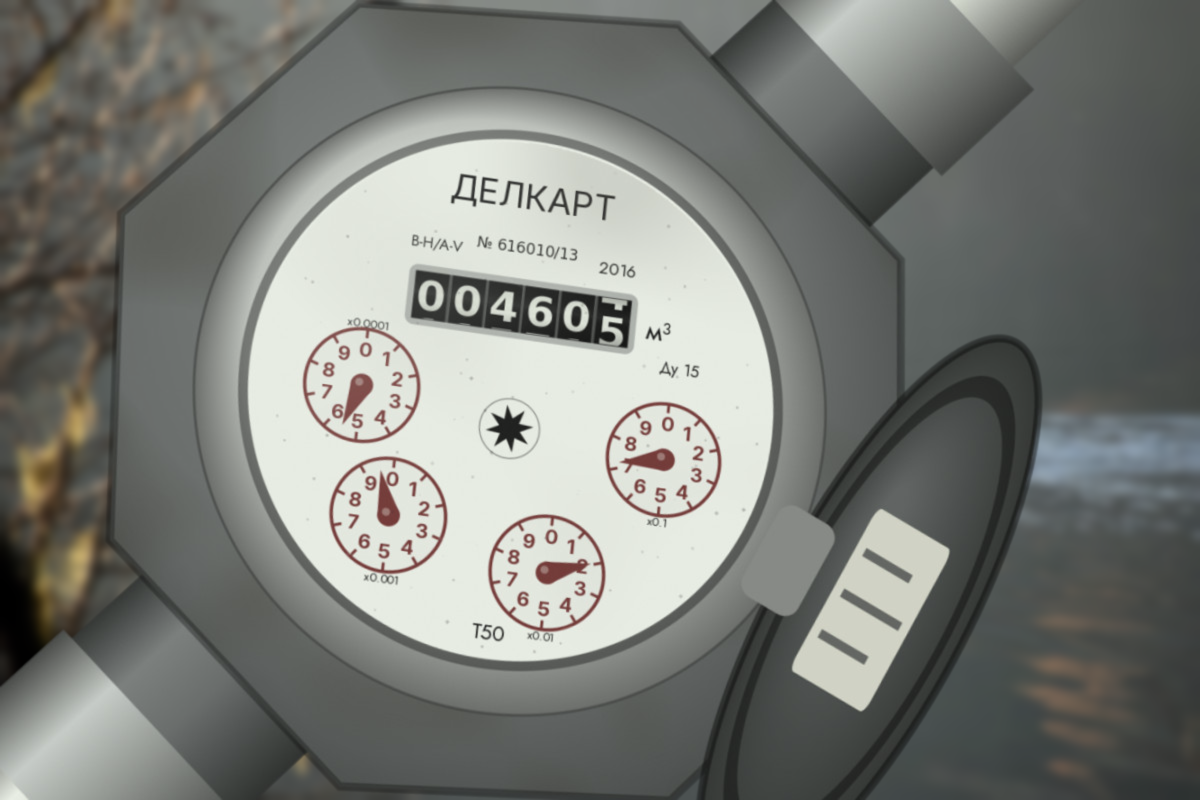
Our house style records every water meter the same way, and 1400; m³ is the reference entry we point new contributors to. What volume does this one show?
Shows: 4604.7195; m³
